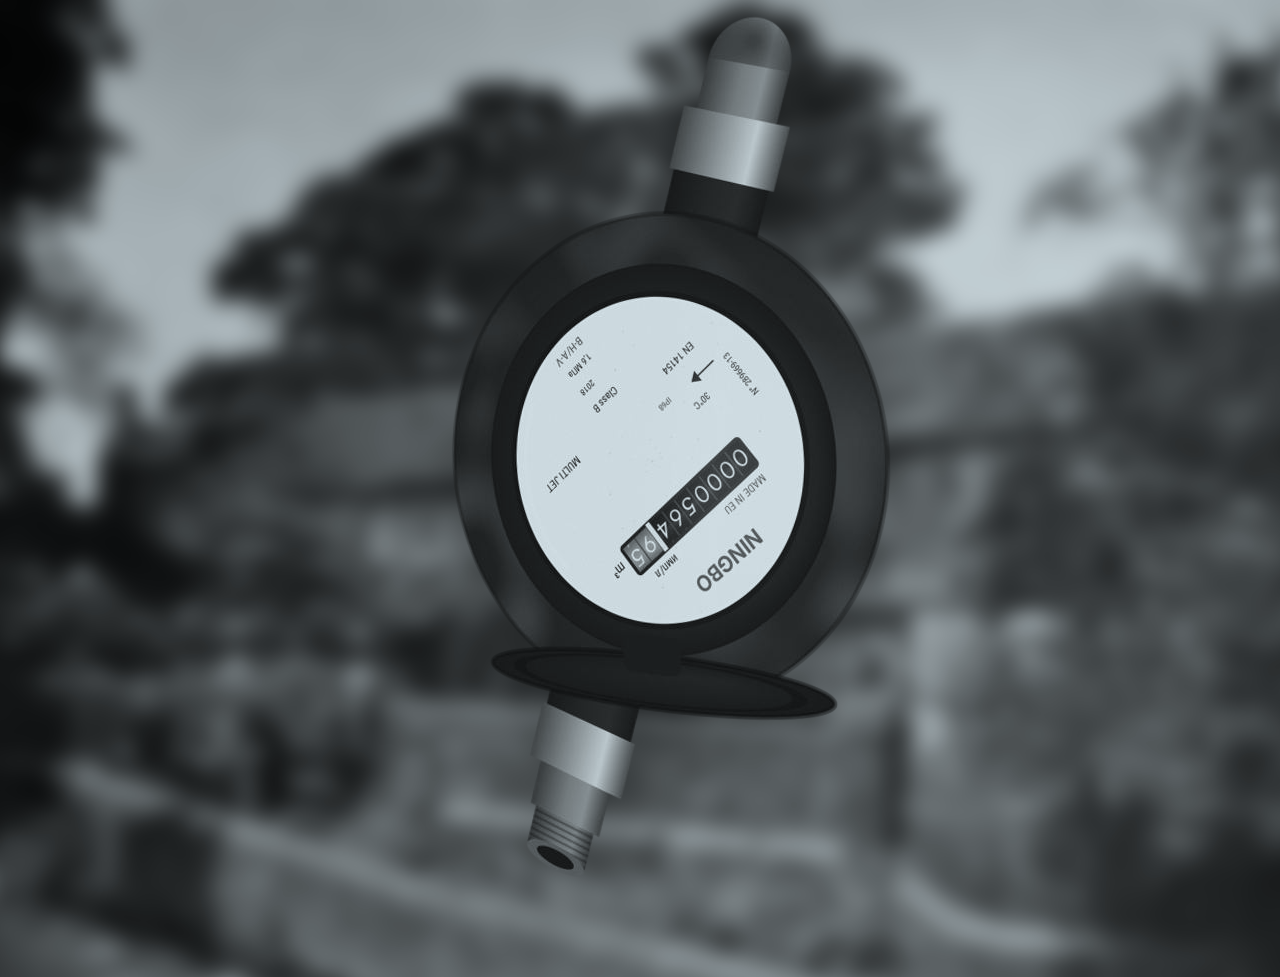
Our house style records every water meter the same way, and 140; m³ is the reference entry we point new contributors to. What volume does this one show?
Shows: 564.95; m³
